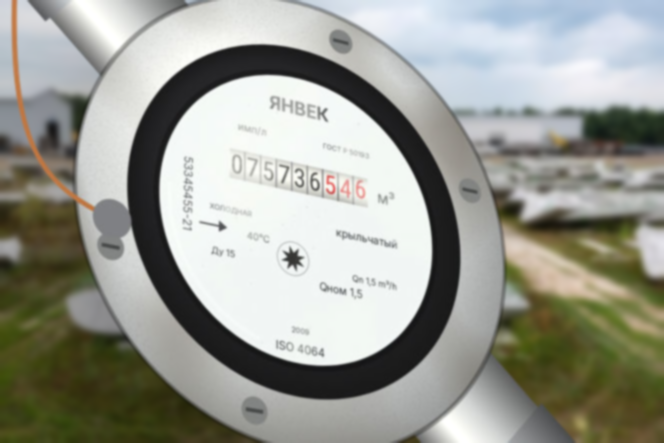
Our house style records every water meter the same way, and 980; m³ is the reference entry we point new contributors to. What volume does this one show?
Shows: 75736.546; m³
